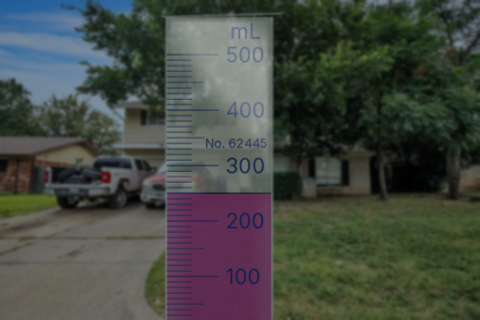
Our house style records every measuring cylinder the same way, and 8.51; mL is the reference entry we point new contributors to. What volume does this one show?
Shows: 250; mL
